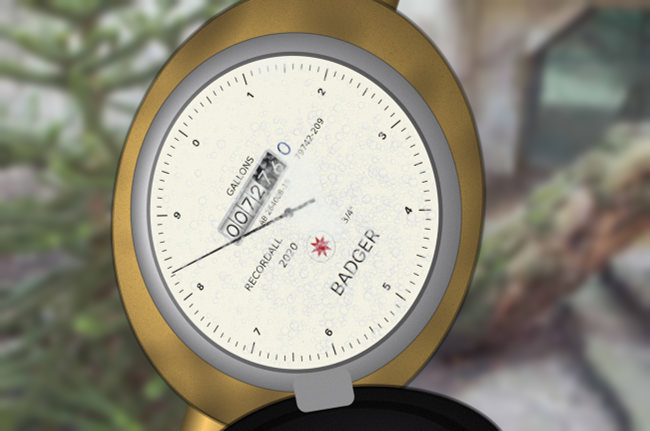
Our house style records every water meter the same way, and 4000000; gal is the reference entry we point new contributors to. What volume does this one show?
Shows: 72758.3; gal
